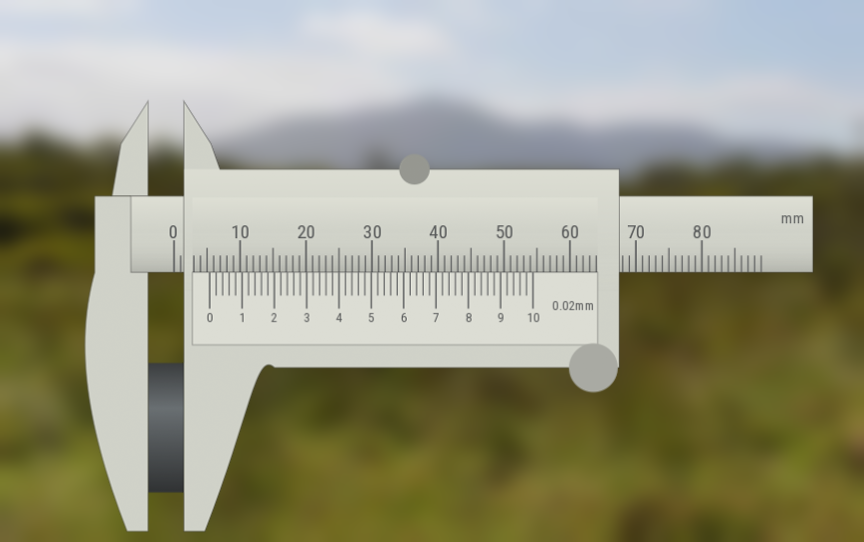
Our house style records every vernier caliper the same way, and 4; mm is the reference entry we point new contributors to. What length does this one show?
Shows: 5.4; mm
